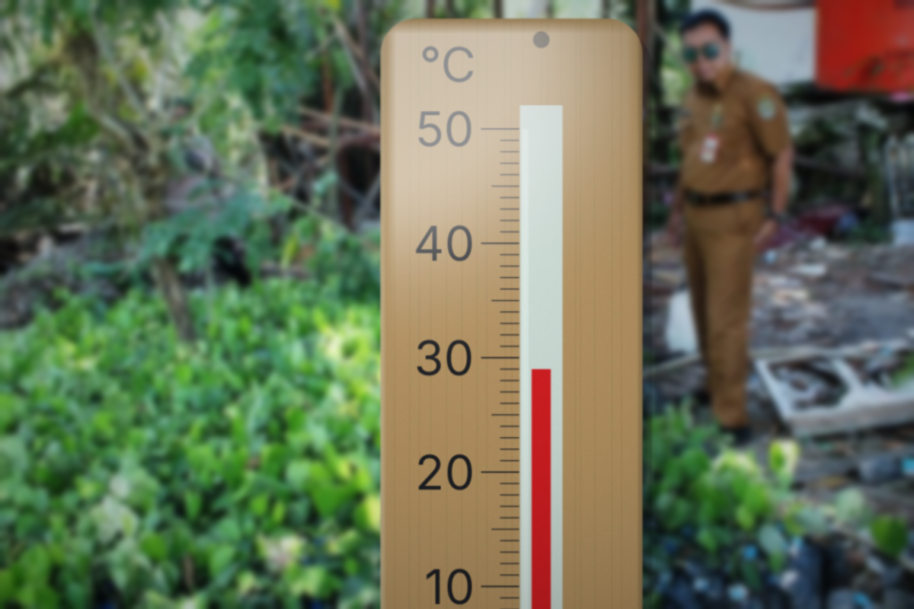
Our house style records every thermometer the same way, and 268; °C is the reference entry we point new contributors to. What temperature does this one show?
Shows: 29; °C
